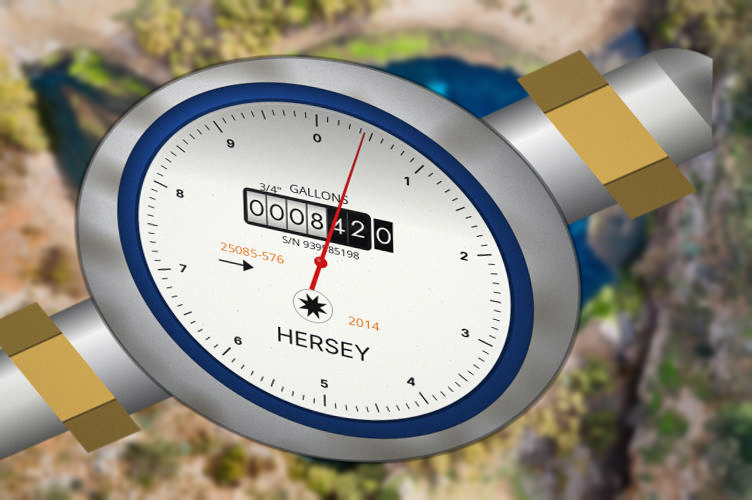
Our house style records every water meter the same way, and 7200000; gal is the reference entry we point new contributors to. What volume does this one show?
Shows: 8420.4; gal
